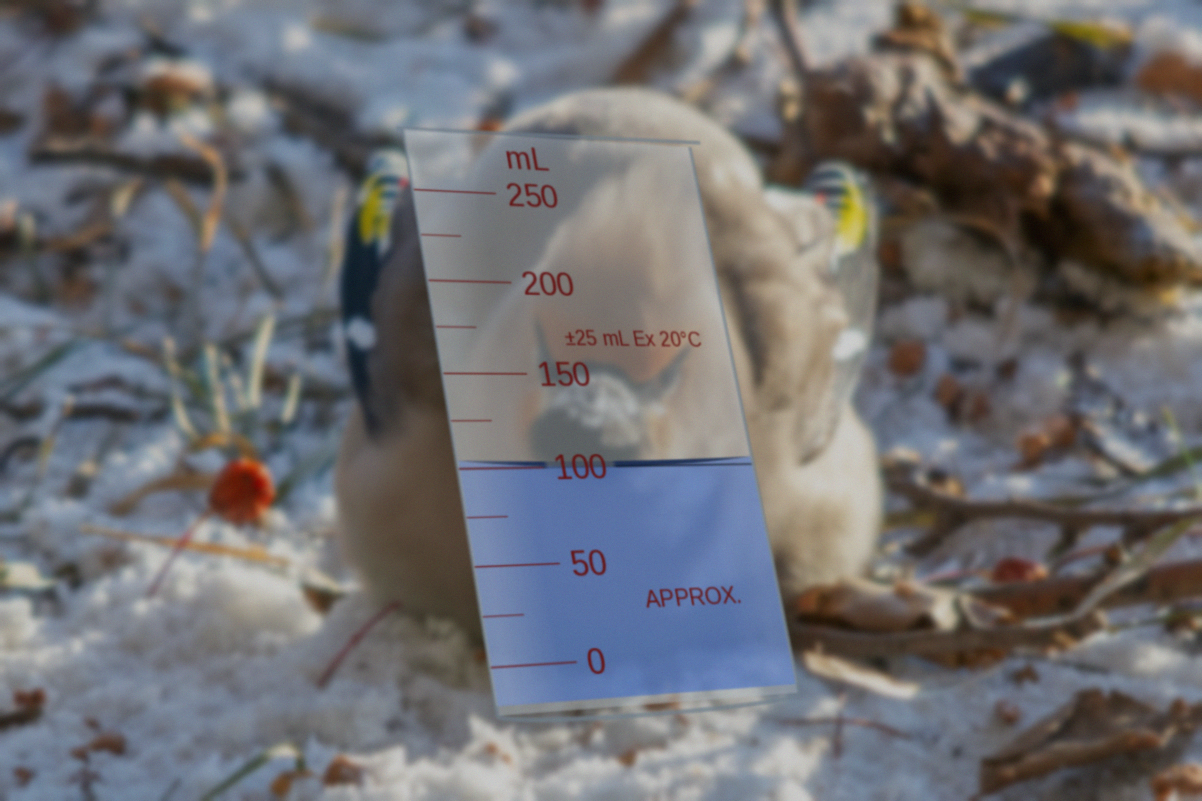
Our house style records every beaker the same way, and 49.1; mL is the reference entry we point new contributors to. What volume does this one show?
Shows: 100; mL
